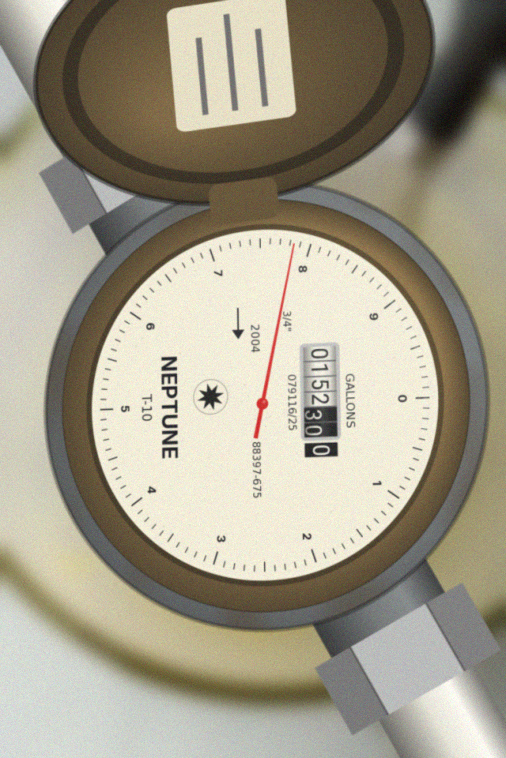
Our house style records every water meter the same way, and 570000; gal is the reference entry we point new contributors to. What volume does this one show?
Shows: 152297.8; gal
